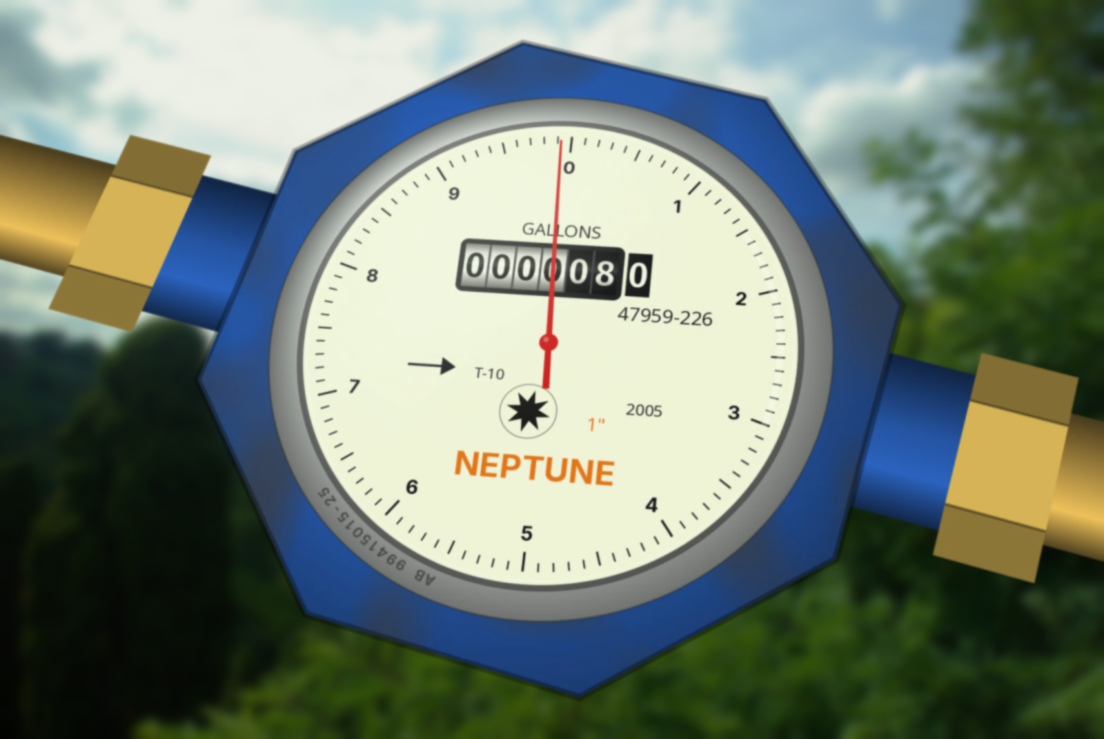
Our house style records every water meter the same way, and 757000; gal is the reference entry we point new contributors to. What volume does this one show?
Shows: 79.9; gal
